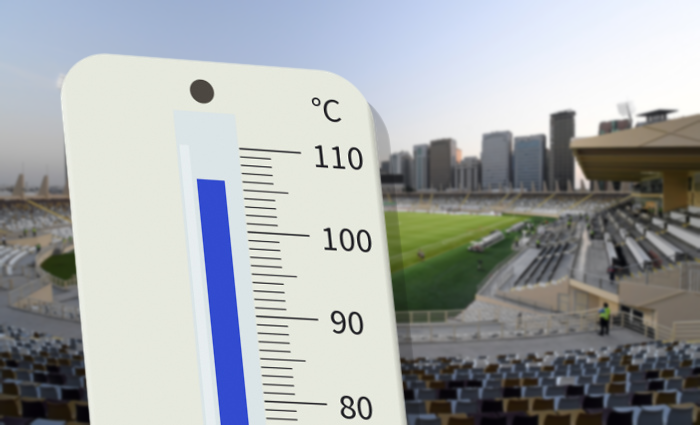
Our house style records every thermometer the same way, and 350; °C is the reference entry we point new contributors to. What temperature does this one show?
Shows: 106; °C
